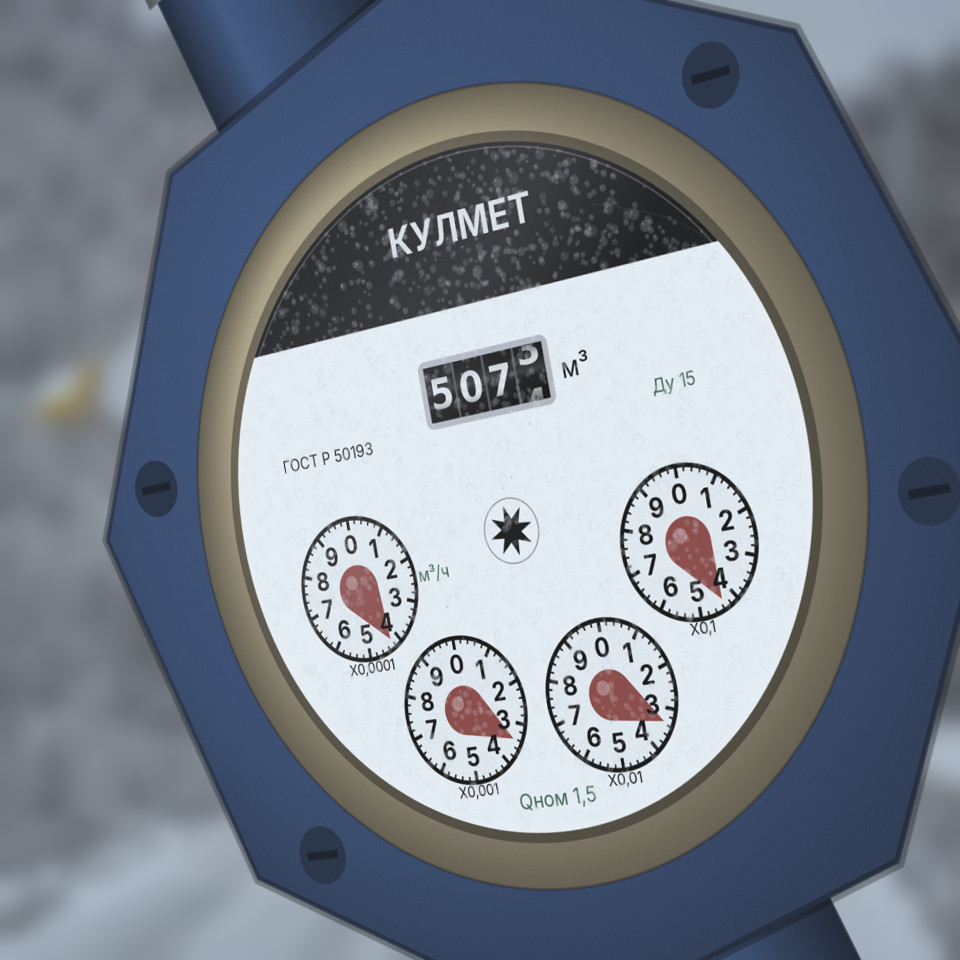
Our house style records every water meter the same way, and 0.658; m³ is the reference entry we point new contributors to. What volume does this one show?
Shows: 5073.4334; m³
